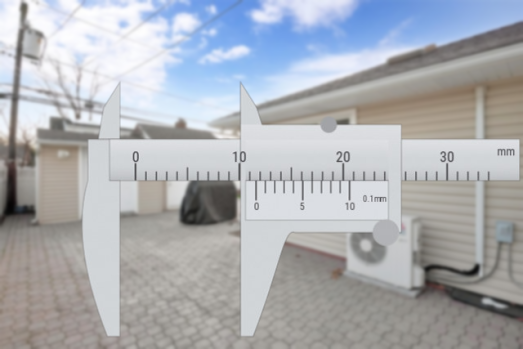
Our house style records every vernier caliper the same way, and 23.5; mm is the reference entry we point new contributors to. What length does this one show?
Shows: 11.6; mm
